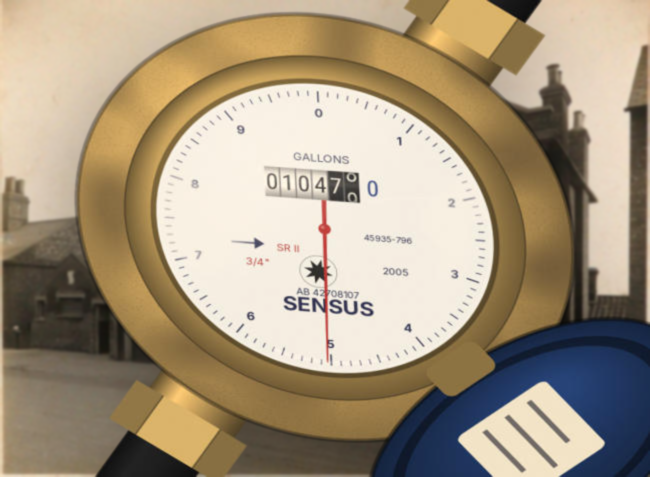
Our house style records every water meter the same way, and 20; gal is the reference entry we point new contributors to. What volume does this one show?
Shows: 104785.0; gal
